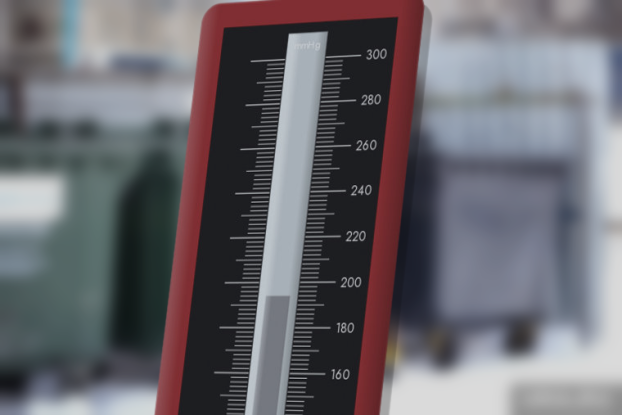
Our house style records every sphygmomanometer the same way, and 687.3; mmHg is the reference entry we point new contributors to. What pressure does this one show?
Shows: 194; mmHg
